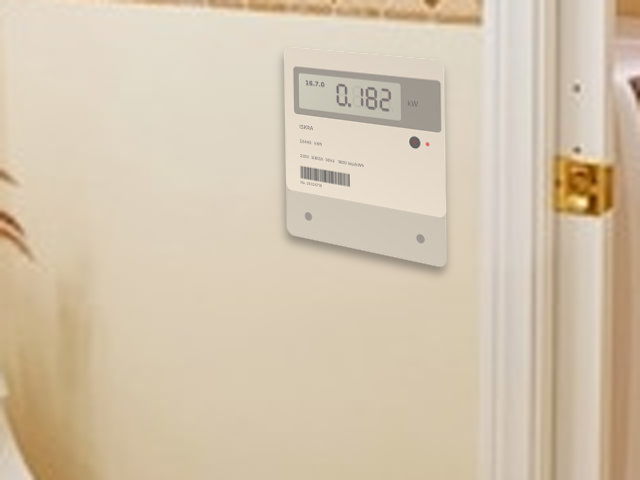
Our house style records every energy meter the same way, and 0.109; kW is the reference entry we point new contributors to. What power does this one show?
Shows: 0.182; kW
